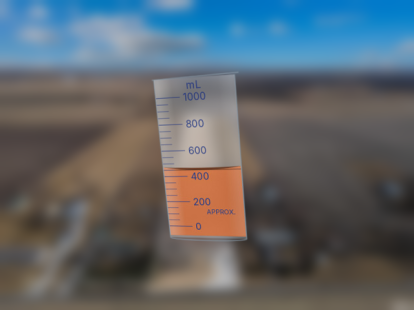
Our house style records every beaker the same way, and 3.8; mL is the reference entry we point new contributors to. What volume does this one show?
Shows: 450; mL
